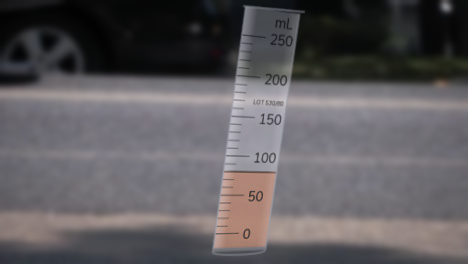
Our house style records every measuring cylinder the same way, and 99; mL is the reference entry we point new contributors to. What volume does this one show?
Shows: 80; mL
